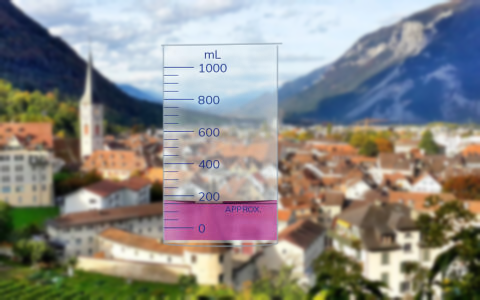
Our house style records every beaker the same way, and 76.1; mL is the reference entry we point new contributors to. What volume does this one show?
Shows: 150; mL
